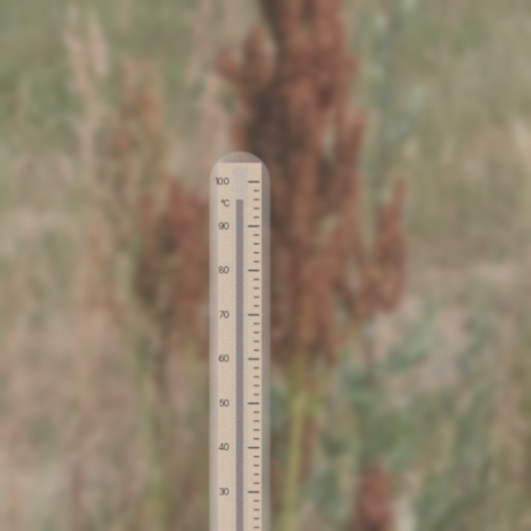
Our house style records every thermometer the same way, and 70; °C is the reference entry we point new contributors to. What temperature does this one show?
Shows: 96; °C
